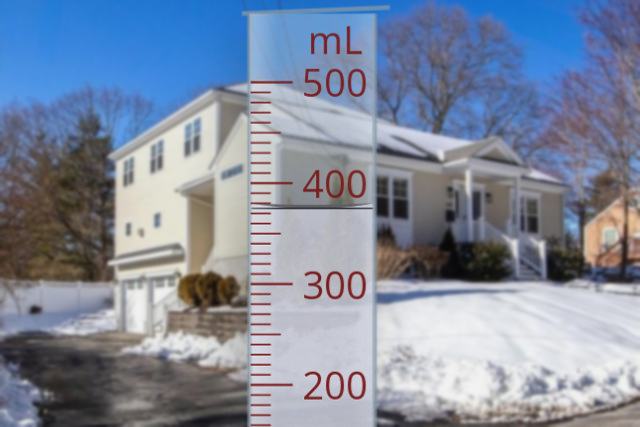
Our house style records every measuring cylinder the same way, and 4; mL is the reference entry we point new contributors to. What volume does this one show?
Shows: 375; mL
